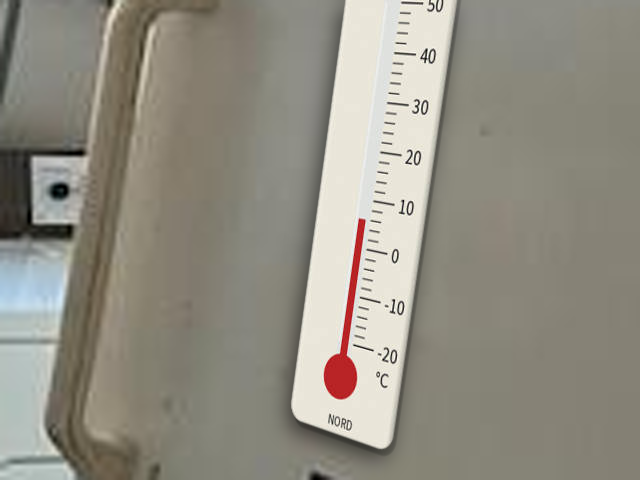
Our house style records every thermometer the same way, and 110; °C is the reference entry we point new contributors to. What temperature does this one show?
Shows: 6; °C
